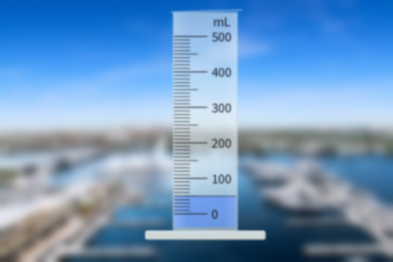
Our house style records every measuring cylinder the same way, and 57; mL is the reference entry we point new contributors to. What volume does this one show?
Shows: 50; mL
